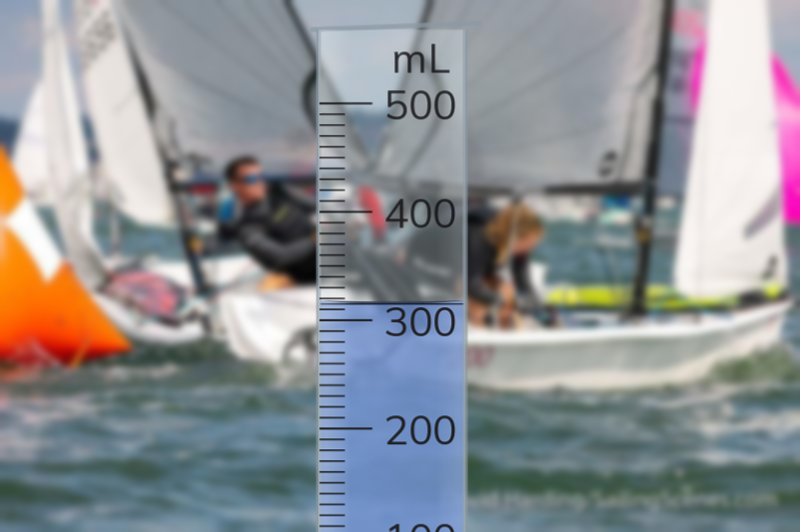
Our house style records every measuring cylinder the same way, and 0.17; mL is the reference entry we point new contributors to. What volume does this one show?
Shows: 315; mL
